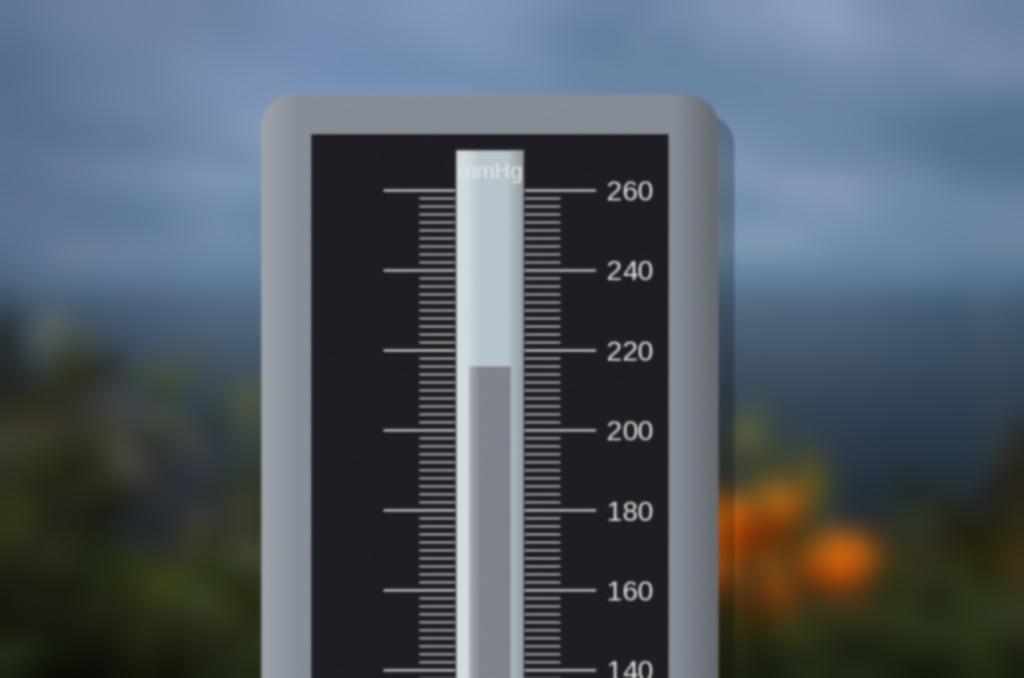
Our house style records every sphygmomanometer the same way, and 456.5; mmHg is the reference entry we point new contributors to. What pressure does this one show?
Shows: 216; mmHg
